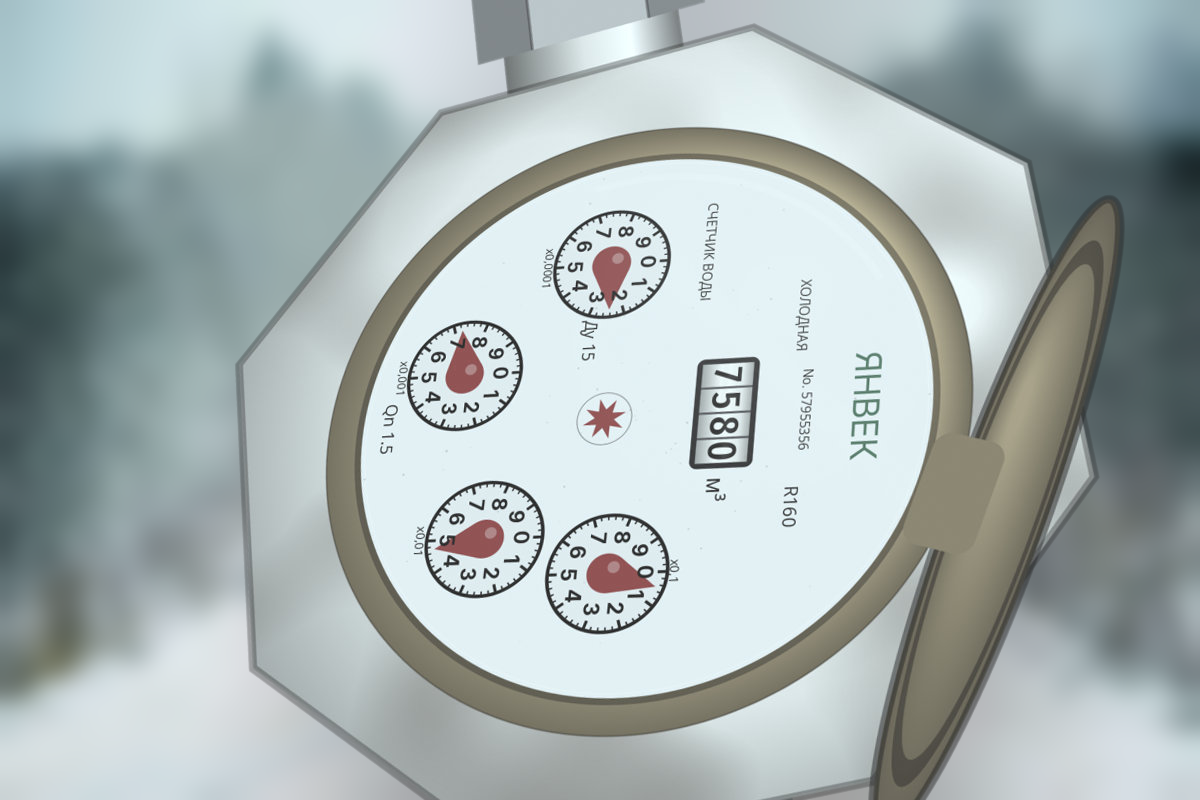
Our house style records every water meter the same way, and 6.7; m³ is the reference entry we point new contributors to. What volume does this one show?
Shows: 7580.0472; m³
